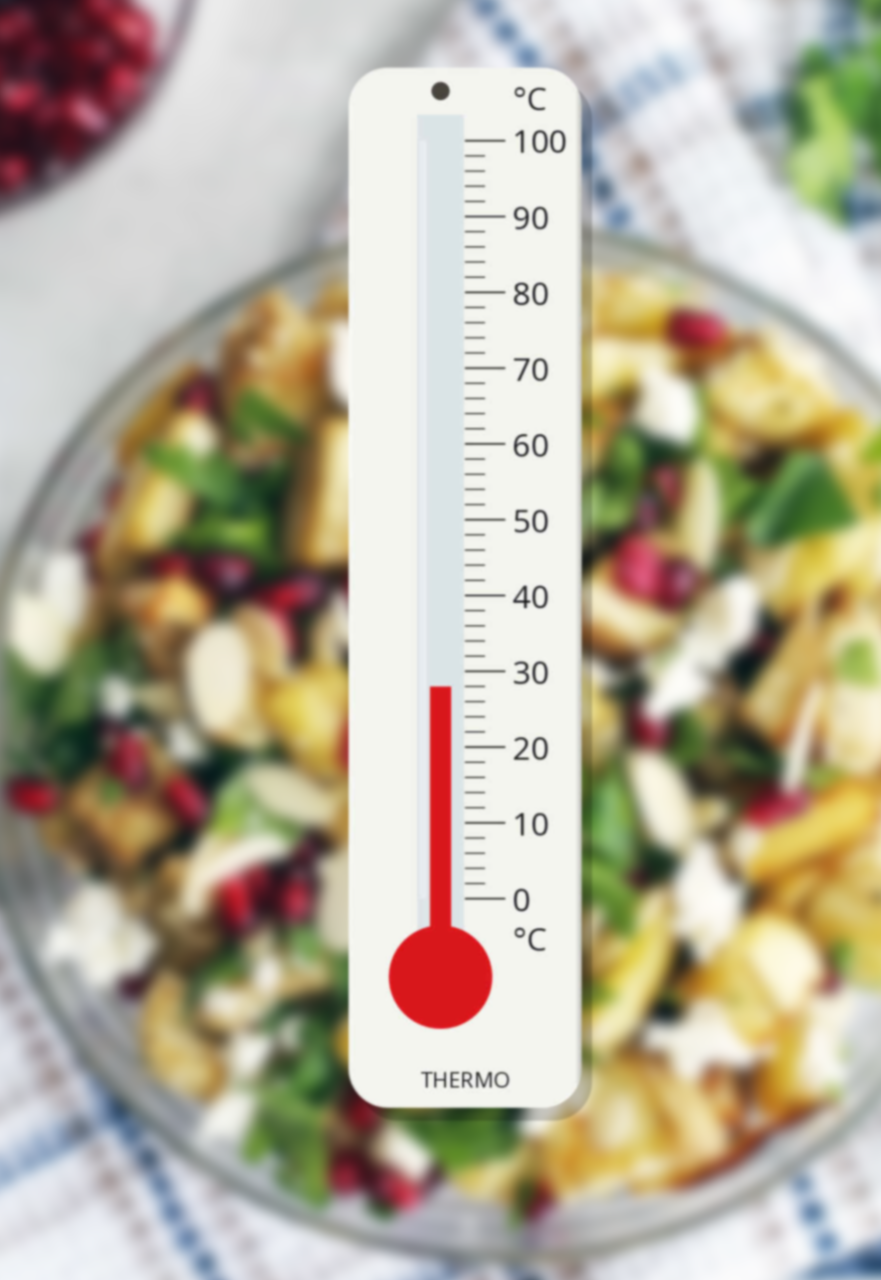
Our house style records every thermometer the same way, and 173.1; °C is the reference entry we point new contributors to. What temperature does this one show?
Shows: 28; °C
